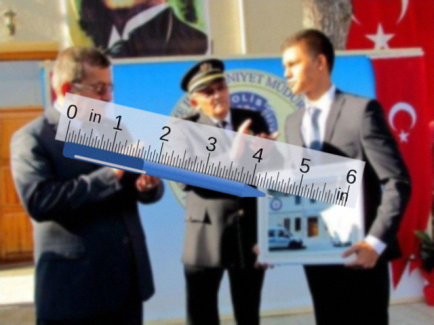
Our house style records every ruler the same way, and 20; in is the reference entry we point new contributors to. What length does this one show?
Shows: 4.5; in
